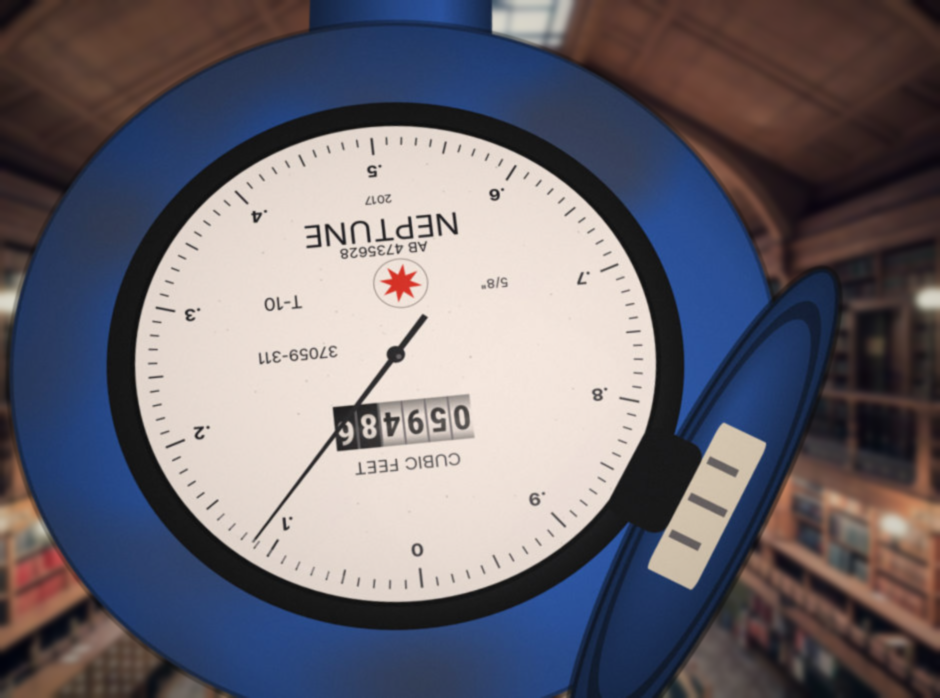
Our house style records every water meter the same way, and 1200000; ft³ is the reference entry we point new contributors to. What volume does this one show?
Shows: 59486.11; ft³
